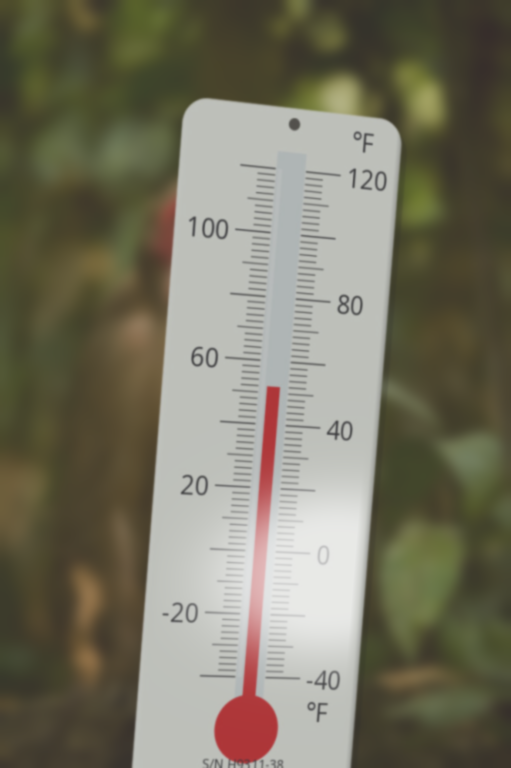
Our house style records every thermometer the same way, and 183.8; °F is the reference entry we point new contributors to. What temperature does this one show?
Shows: 52; °F
